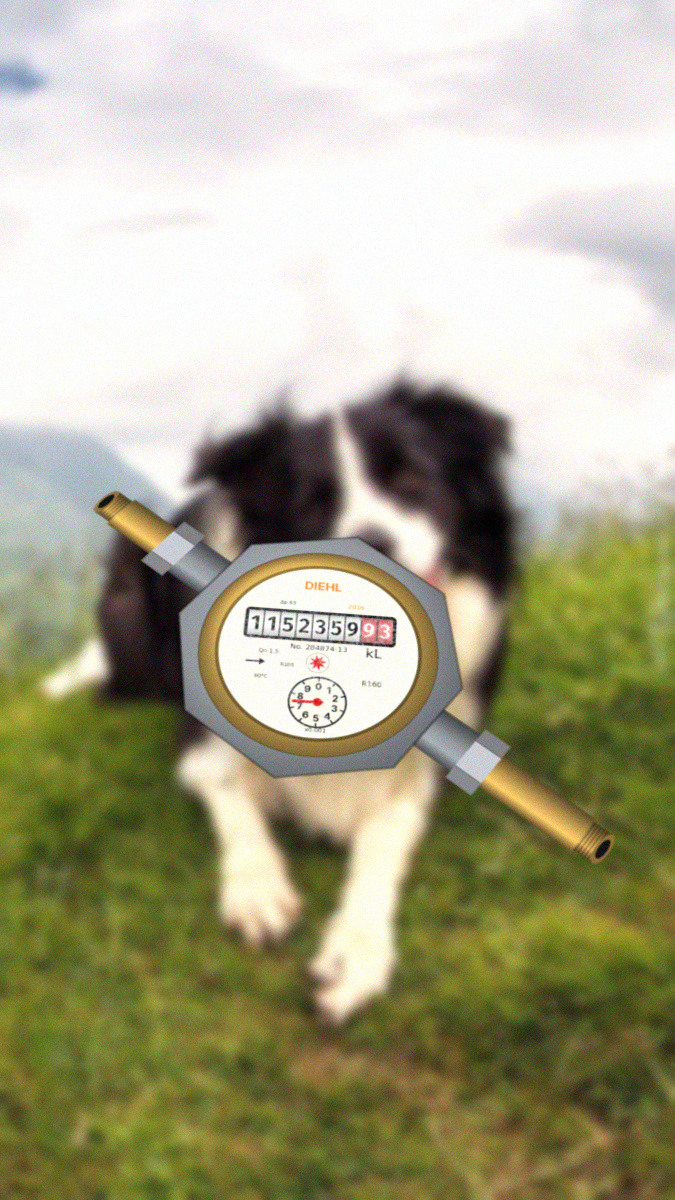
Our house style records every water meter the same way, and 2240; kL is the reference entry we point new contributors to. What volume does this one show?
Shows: 1152359.937; kL
